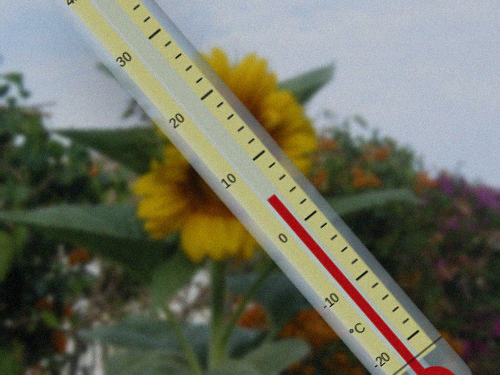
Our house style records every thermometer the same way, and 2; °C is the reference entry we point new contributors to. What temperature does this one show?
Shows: 5; °C
